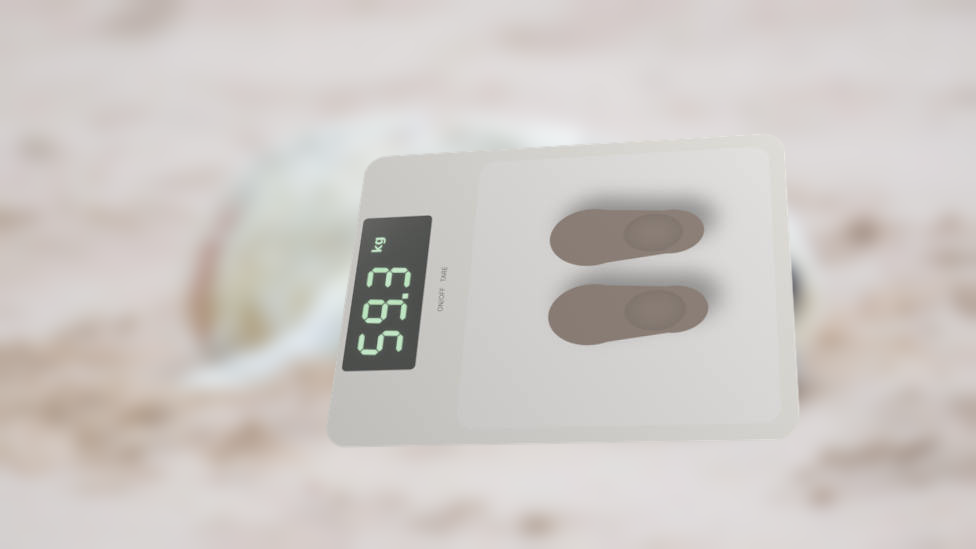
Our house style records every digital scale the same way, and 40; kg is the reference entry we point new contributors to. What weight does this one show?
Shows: 59.3; kg
